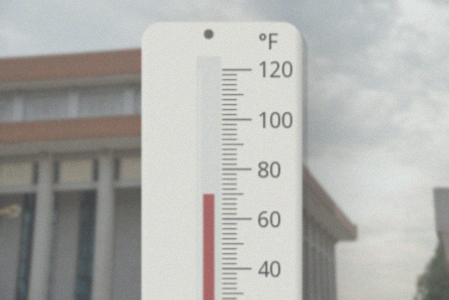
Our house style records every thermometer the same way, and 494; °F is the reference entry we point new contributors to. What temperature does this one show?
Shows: 70; °F
